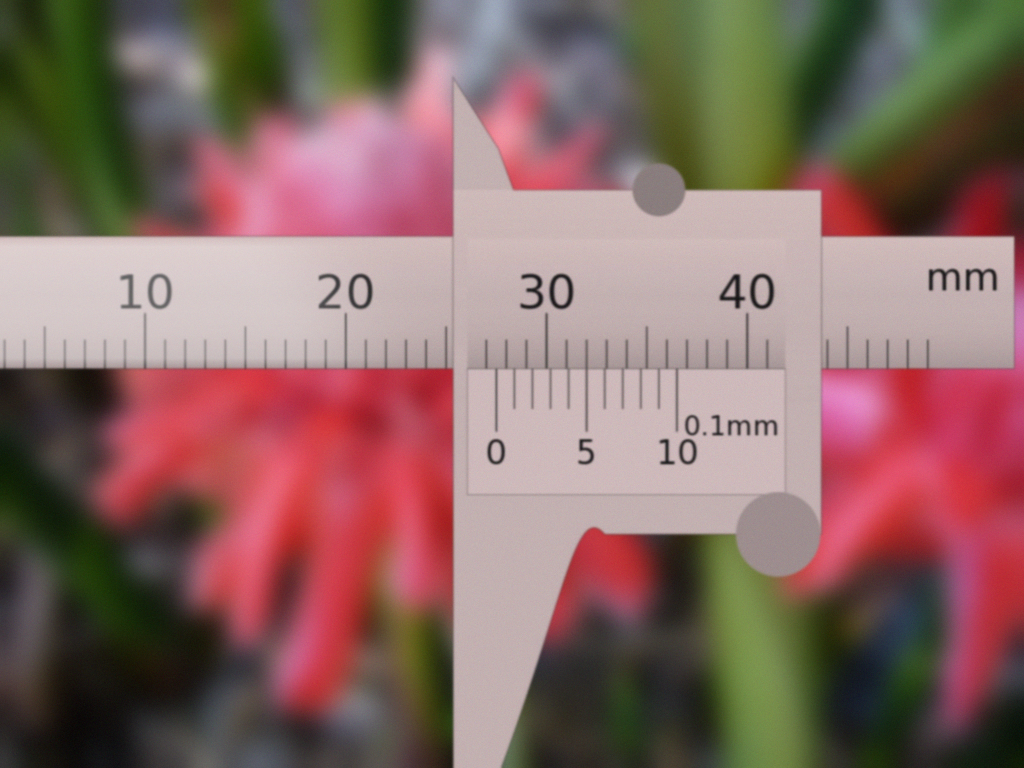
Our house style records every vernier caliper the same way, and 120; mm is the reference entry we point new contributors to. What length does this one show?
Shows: 27.5; mm
